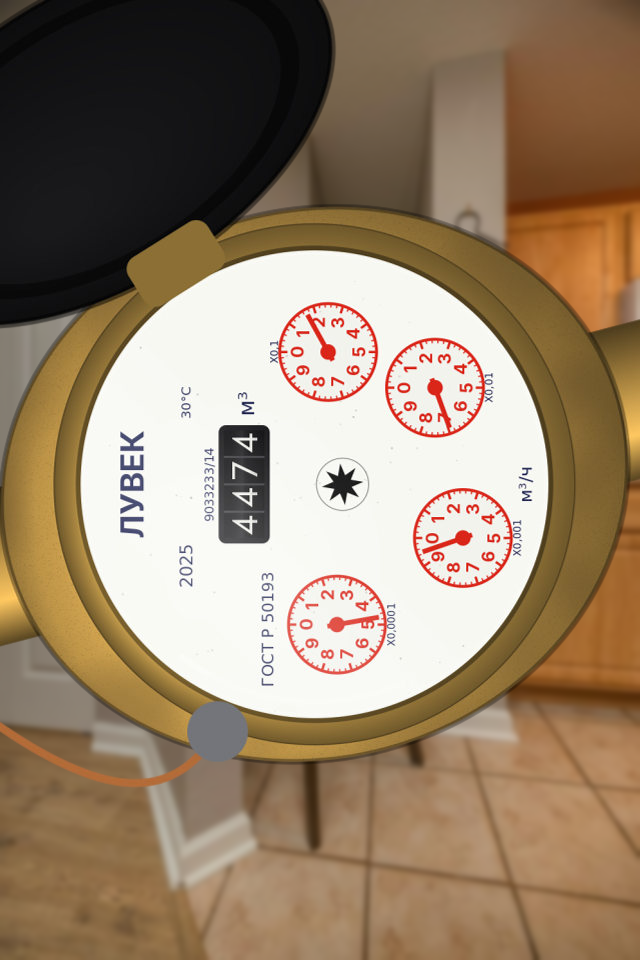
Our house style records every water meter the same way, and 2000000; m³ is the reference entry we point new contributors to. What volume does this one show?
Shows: 4474.1694; m³
